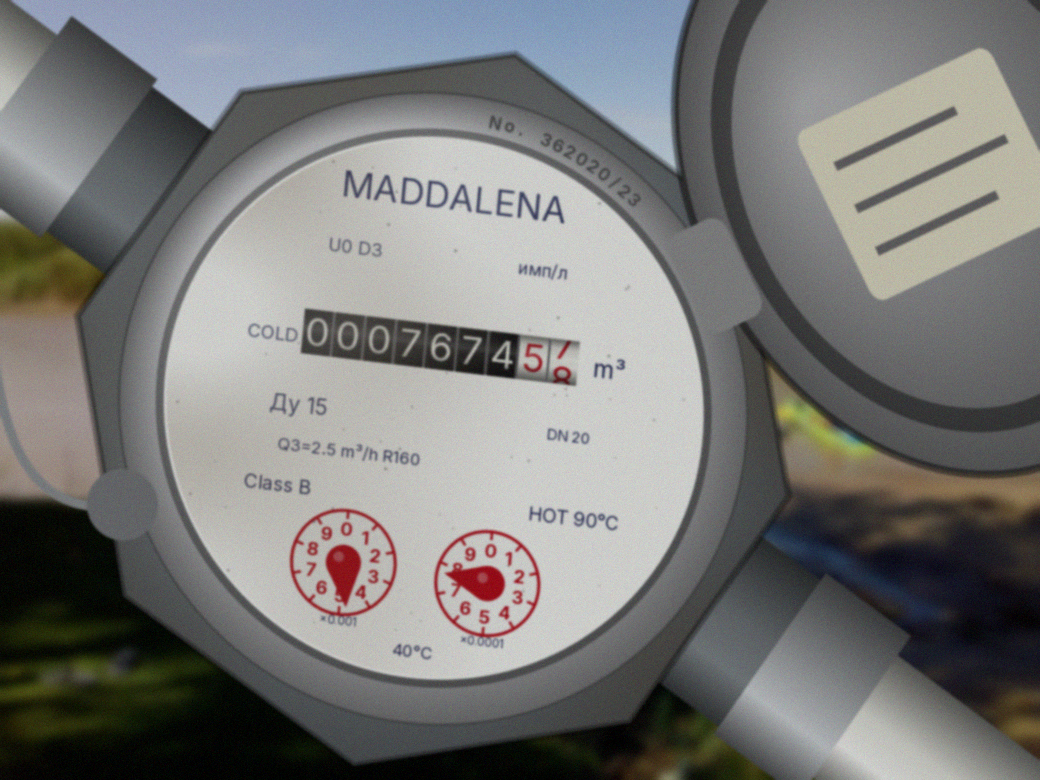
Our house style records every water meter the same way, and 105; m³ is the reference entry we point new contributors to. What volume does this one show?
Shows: 7674.5747; m³
